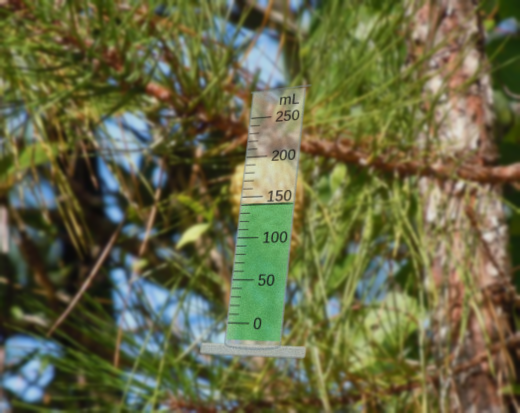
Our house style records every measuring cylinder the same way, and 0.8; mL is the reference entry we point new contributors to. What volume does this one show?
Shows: 140; mL
